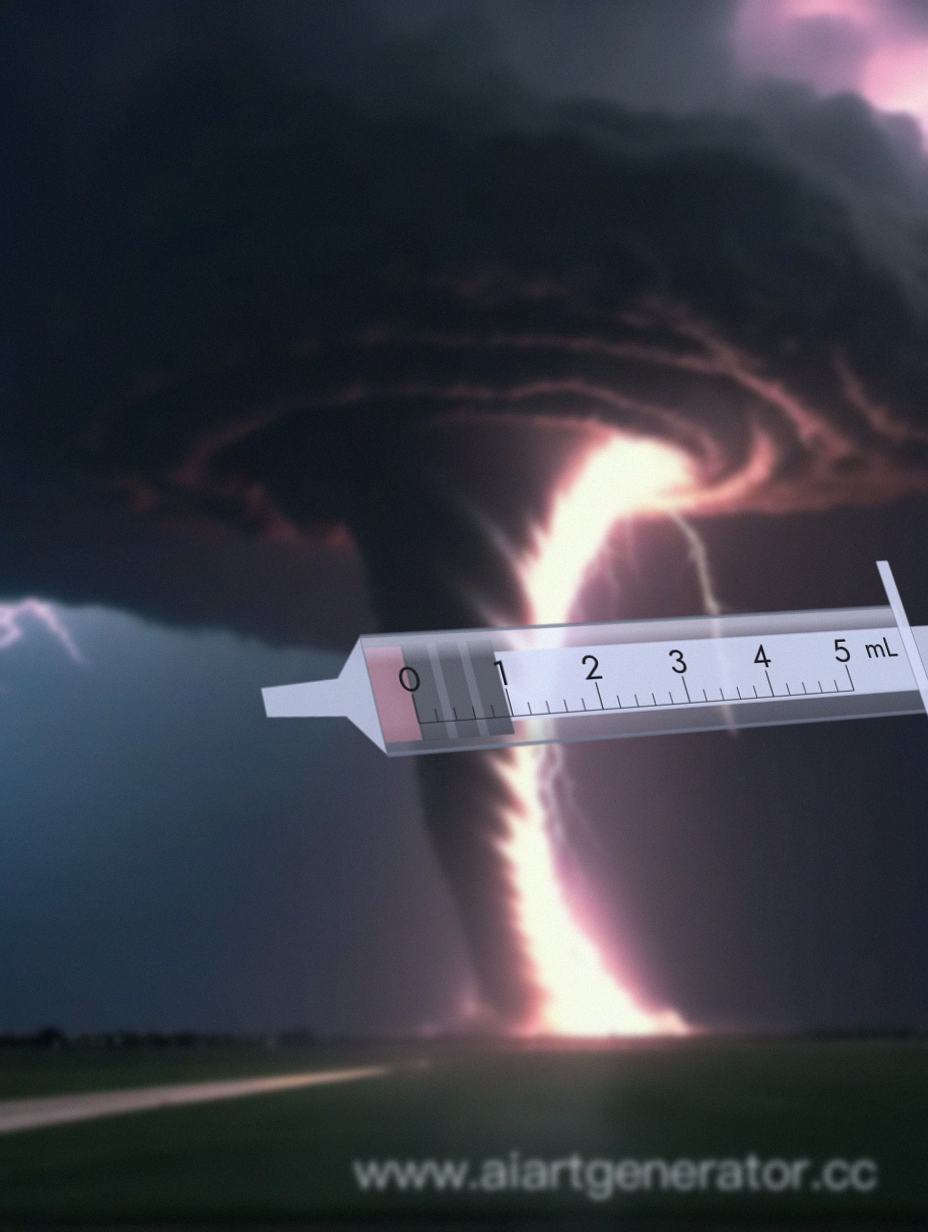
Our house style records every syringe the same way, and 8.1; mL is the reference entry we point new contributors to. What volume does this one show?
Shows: 0; mL
